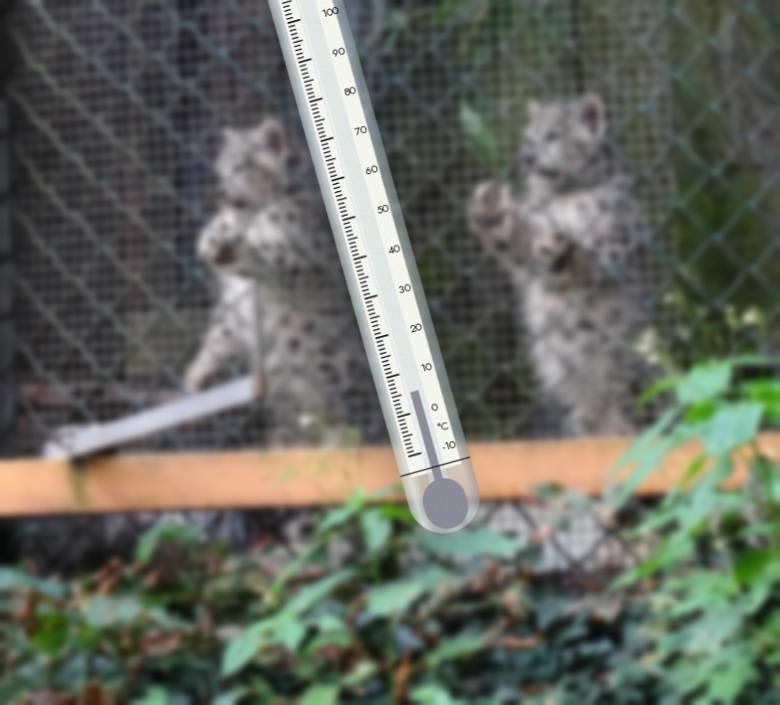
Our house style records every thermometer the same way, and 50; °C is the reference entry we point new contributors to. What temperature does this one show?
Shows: 5; °C
